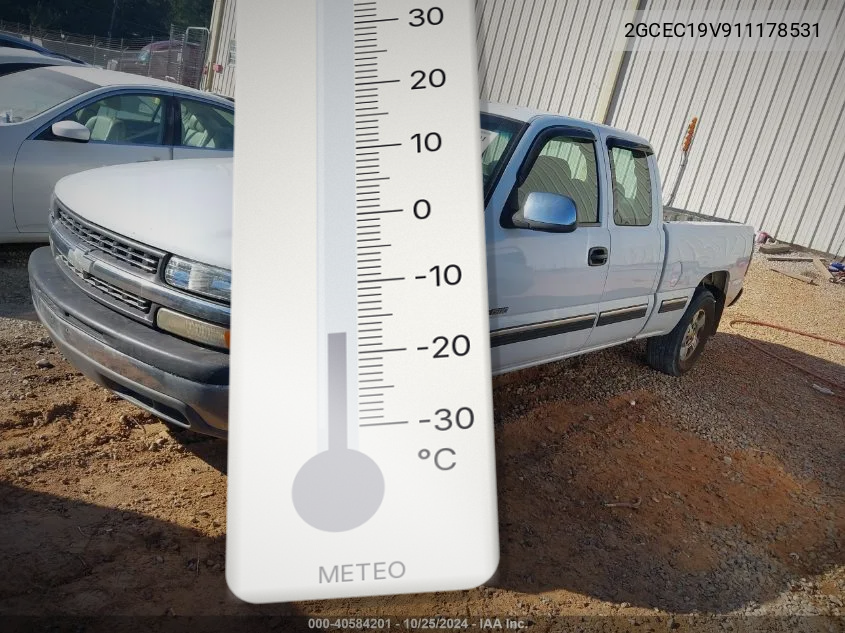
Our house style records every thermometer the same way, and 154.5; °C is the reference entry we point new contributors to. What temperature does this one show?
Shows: -17; °C
